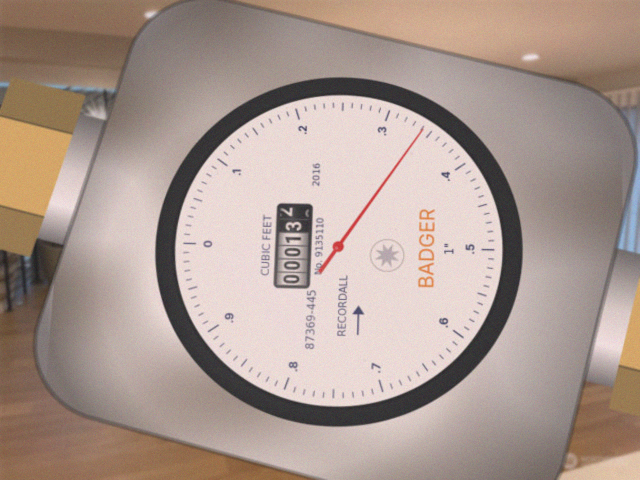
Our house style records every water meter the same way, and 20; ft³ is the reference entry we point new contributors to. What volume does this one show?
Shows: 132.34; ft³
